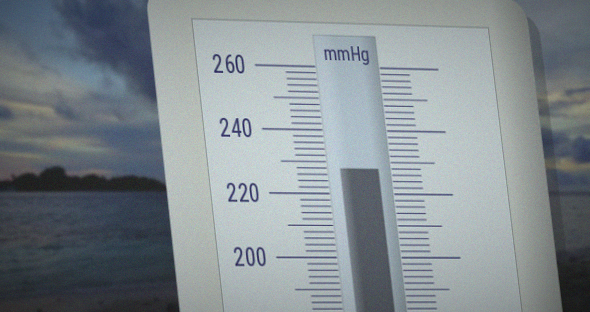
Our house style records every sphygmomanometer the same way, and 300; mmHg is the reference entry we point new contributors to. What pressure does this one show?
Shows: 228; mmHg
